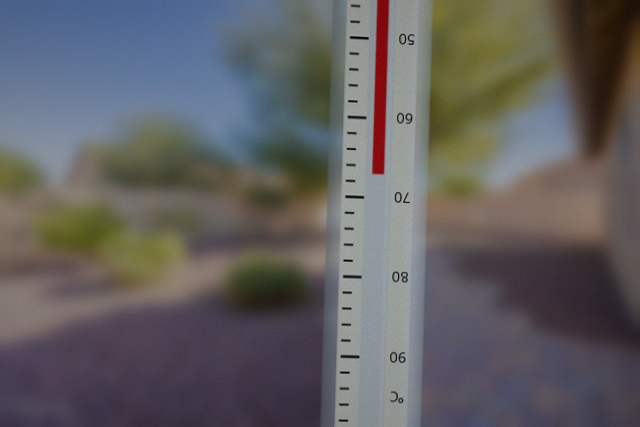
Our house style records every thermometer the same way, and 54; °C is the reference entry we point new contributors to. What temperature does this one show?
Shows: 67; °C
